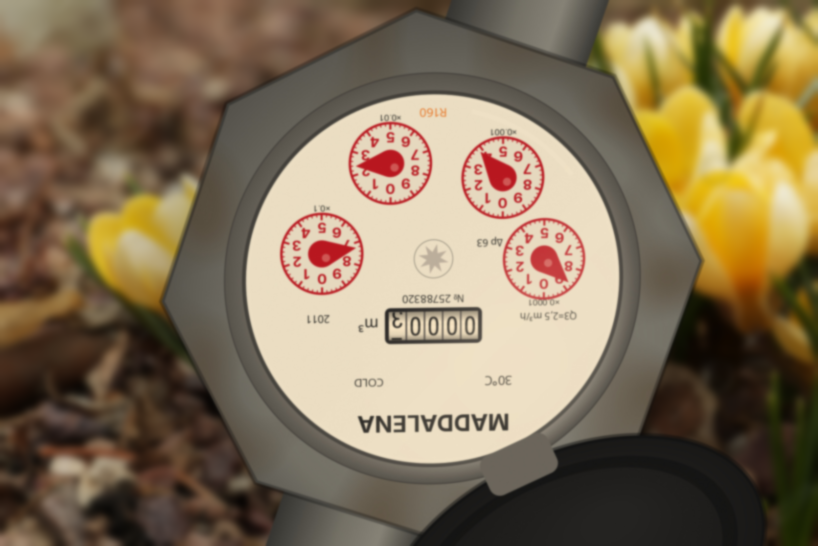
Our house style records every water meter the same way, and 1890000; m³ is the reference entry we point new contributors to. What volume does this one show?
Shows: 2.7238; m³
